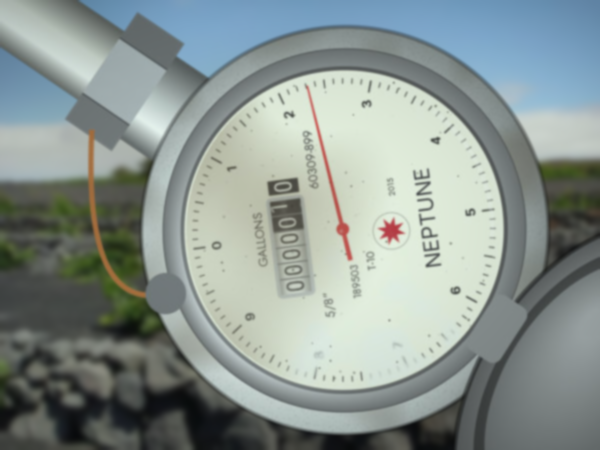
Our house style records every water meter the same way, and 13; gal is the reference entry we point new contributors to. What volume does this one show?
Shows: 12.3; gal
